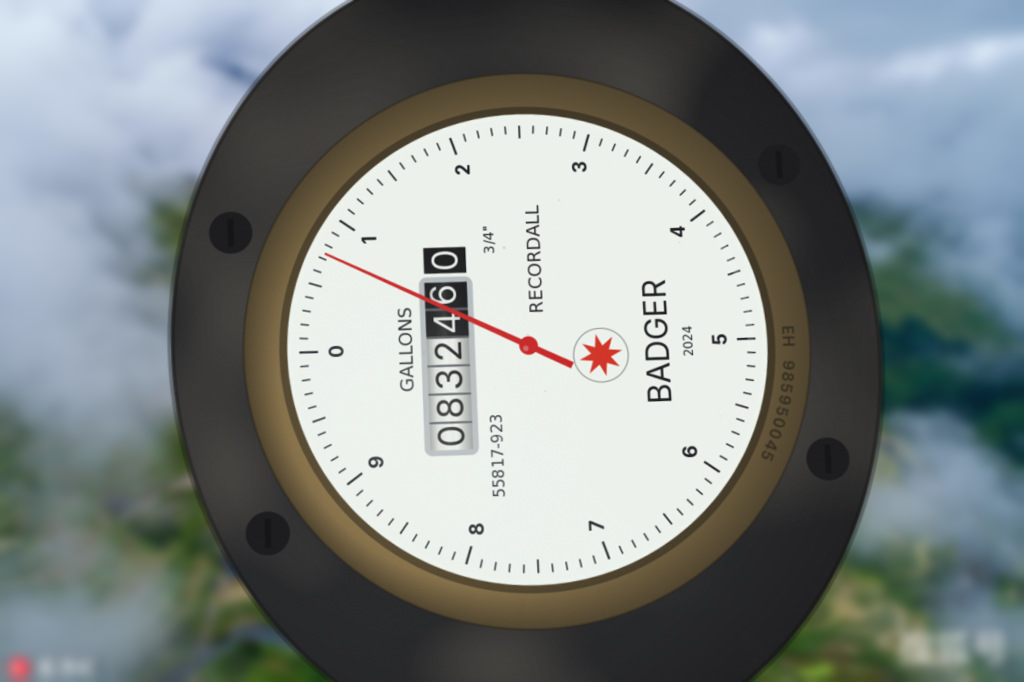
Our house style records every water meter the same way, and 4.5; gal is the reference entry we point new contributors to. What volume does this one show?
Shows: 832460.7; gal
